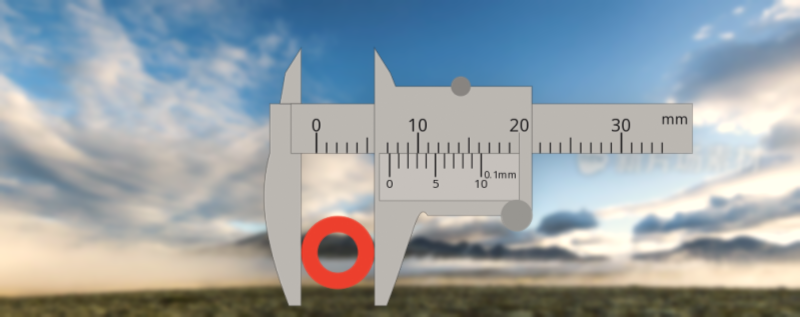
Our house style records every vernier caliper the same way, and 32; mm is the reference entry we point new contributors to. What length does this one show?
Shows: 7.2; mm
